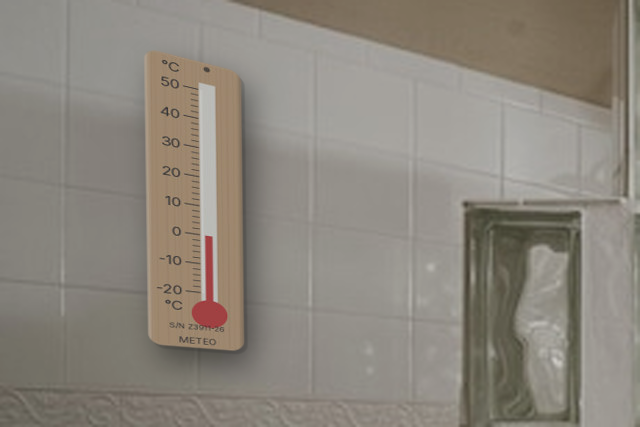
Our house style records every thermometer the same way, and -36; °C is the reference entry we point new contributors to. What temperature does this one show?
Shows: 0; °C
